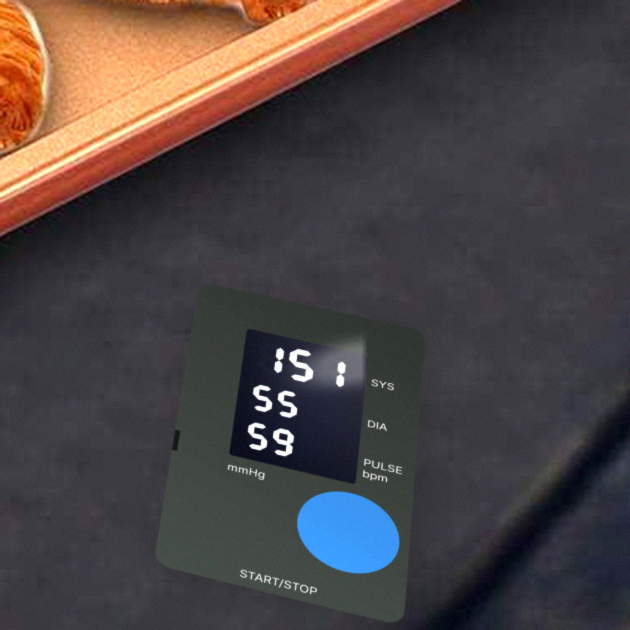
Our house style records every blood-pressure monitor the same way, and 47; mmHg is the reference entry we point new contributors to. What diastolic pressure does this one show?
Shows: 55; mmHg
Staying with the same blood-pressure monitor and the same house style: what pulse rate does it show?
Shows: 59; bpm
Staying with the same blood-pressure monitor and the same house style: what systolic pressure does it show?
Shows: 151; mmHg
